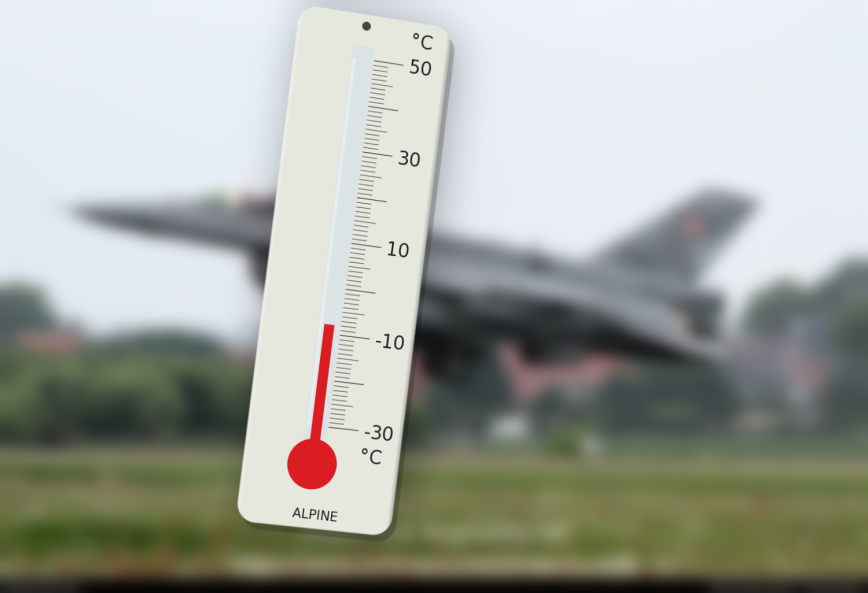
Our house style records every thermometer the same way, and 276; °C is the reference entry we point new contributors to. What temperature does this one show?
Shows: -8; °C
